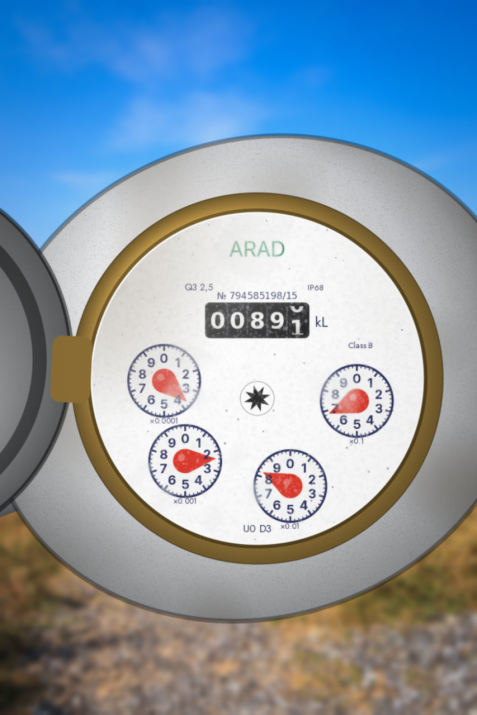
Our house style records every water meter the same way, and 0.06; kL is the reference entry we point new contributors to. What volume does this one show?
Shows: 890.6823; kL
